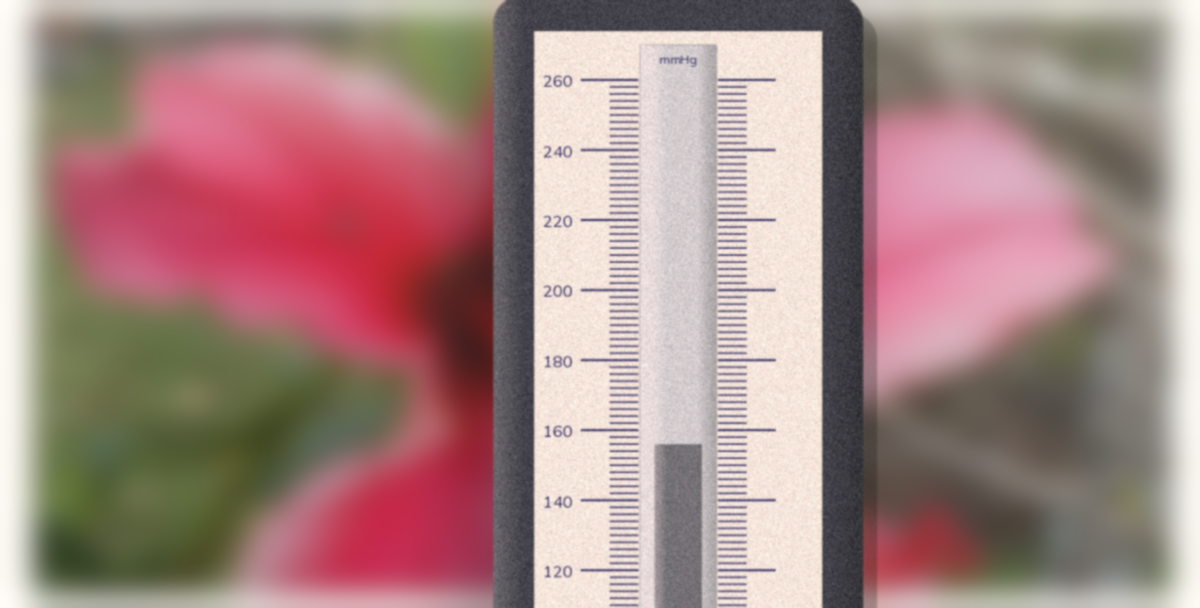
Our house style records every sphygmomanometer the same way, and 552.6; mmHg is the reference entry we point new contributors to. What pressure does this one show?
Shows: 156; mmHg
